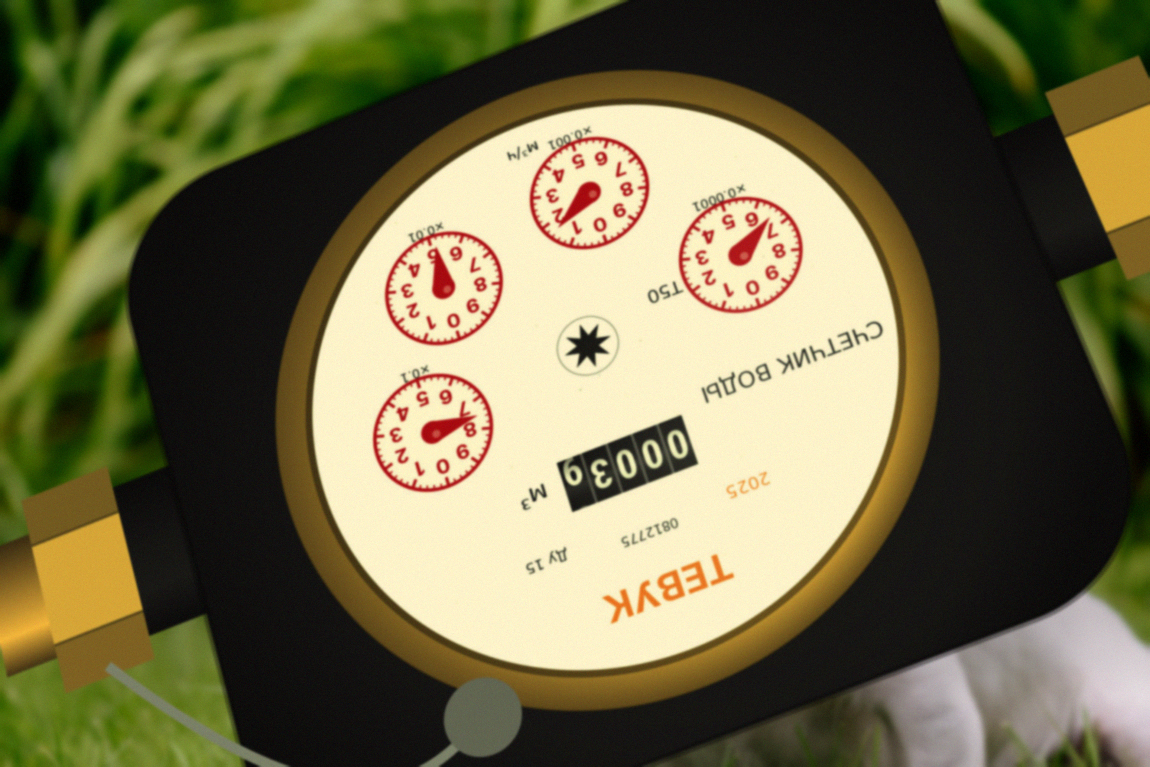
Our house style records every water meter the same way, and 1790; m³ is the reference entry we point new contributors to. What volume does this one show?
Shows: 38.7516; m³
